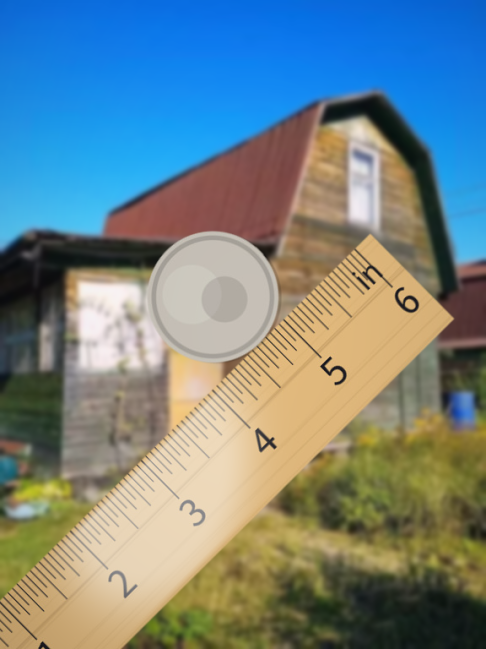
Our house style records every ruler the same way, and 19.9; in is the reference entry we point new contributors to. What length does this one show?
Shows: 1.3125; in
